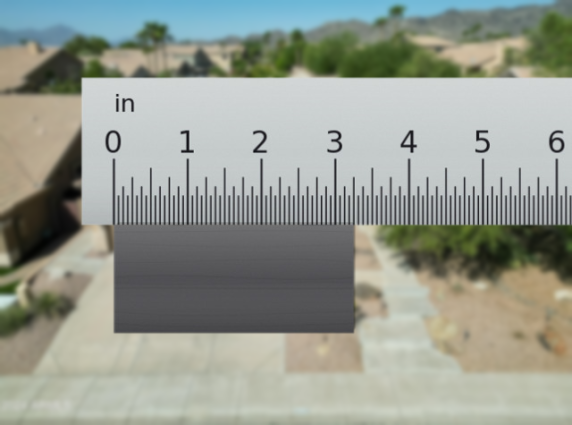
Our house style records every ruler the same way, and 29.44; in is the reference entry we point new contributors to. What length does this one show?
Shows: 3.25; in
